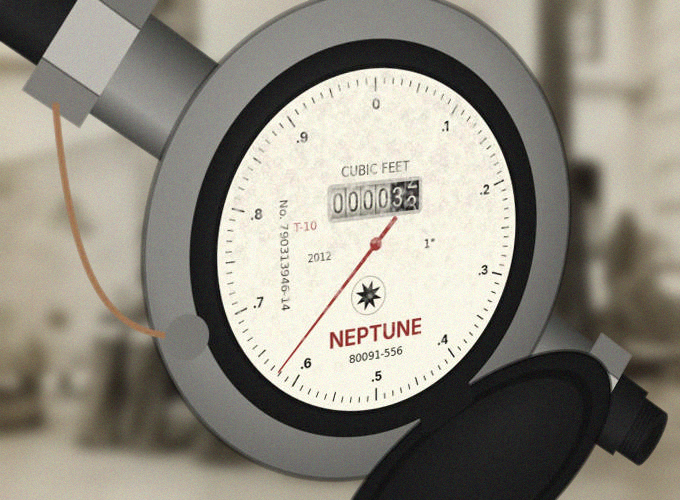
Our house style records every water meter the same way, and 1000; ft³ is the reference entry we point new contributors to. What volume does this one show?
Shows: 32.62; ft³
